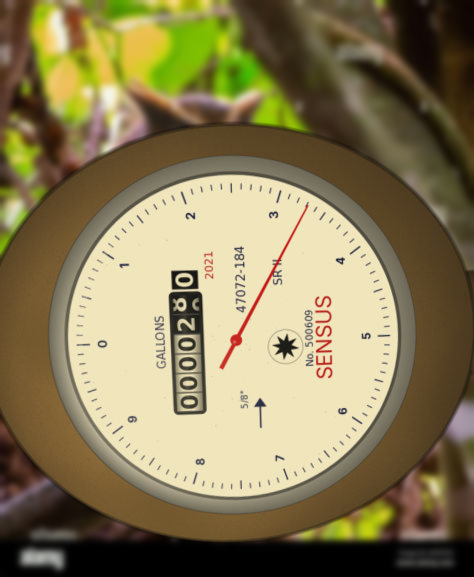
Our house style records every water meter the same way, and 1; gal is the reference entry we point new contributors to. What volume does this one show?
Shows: 283.3; gal
